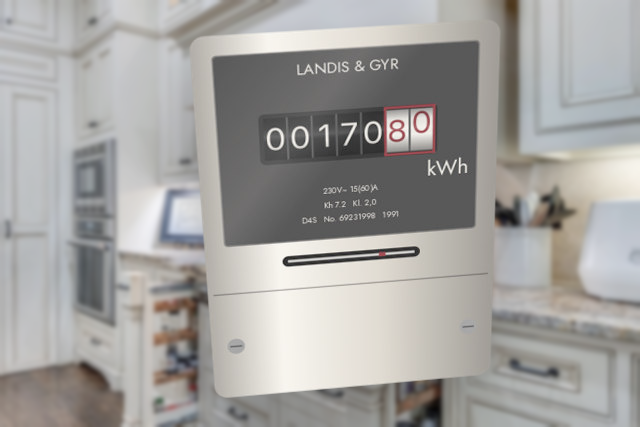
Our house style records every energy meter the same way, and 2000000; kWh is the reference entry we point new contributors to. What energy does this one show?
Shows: 170.80; kWh
